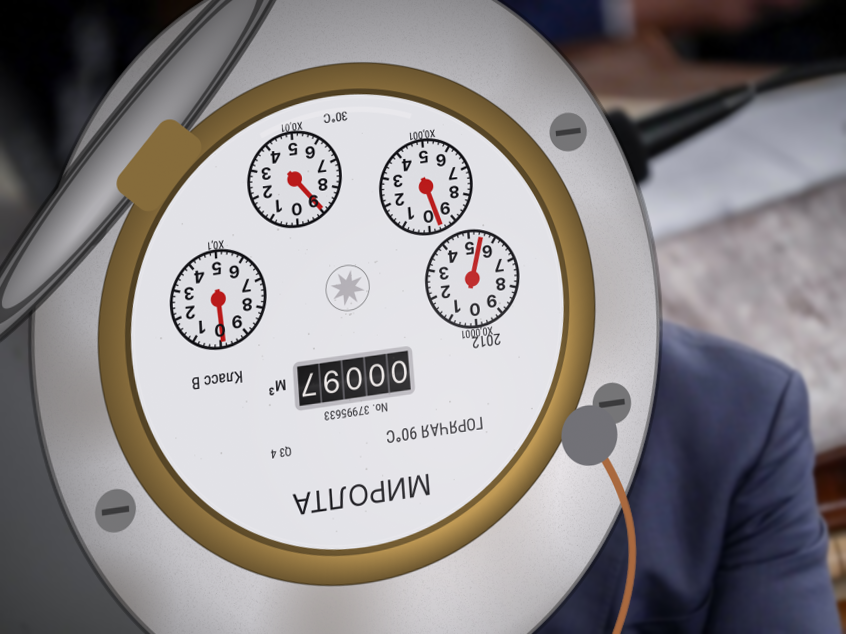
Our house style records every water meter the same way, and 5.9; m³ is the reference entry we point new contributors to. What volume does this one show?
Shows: 96.9895; m³
